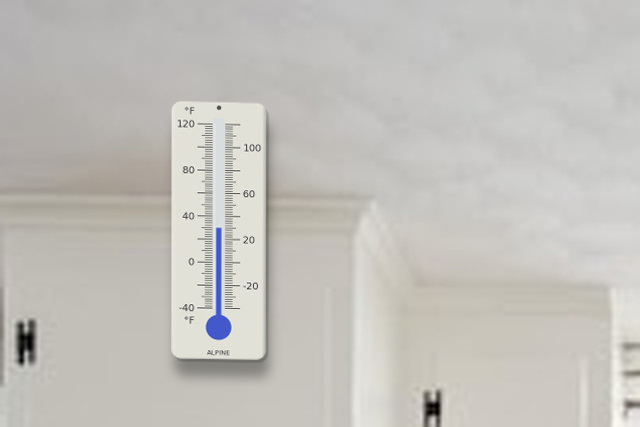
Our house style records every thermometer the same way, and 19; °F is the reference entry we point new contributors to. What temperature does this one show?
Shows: 30; °F
